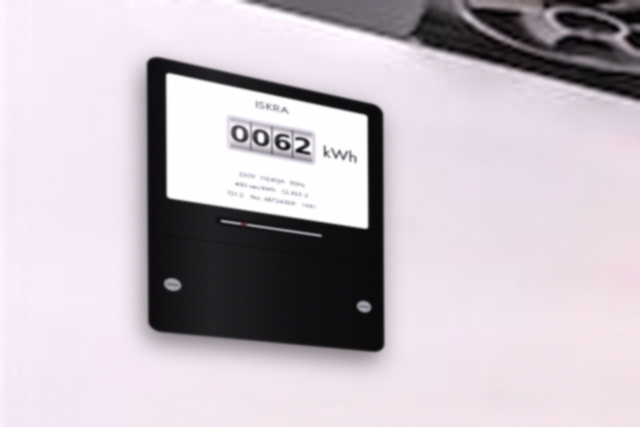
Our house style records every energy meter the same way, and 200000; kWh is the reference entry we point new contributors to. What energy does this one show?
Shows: 62; kWh
